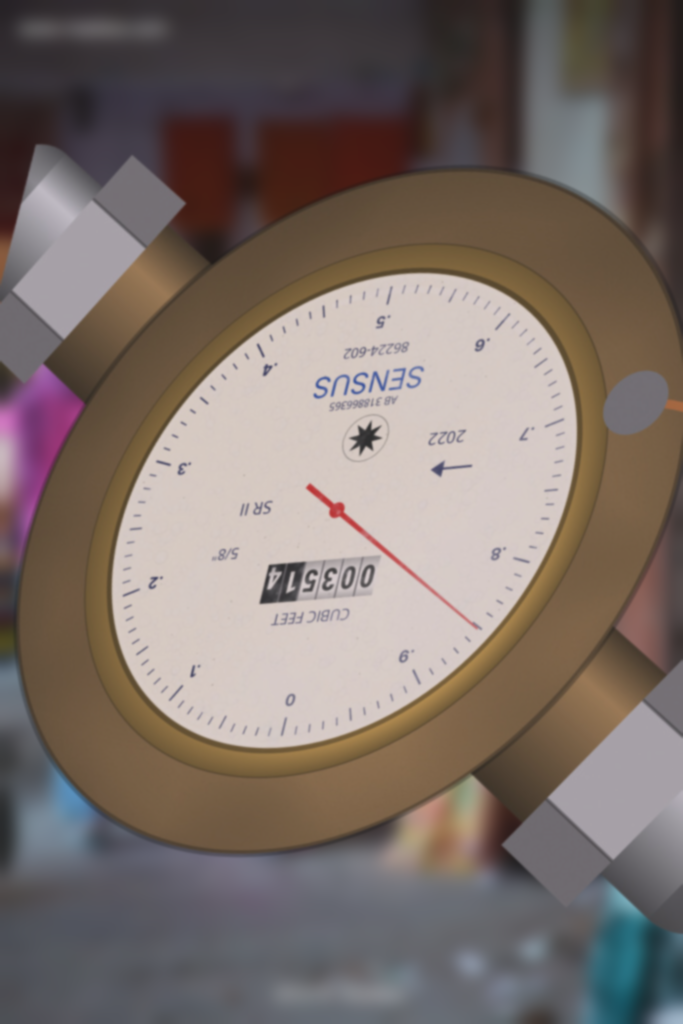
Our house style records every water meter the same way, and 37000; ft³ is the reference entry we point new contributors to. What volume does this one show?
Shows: 3513.85; ft³
